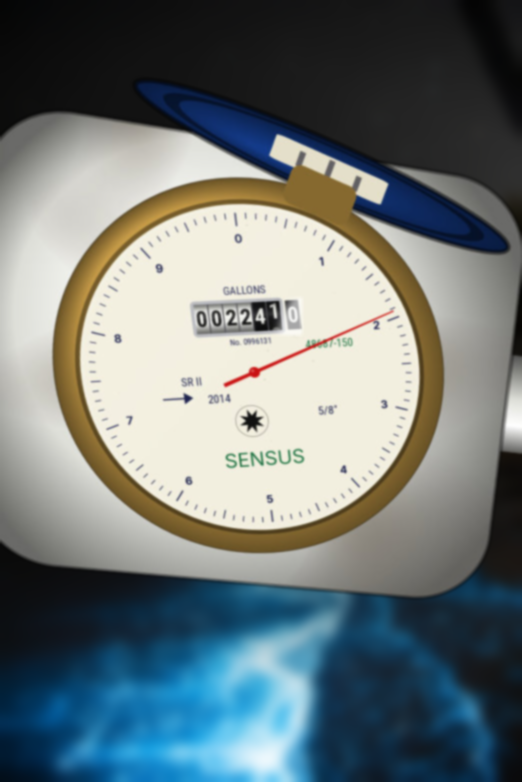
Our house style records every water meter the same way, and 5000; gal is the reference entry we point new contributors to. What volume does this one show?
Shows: 22411.9; gal
